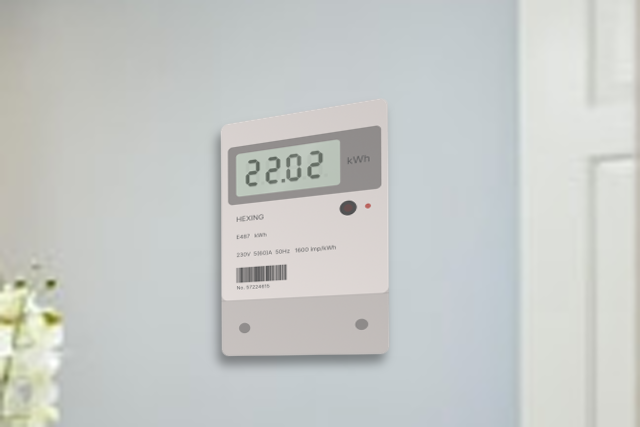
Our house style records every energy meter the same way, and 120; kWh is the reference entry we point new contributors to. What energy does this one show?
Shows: 22.02; kWh
